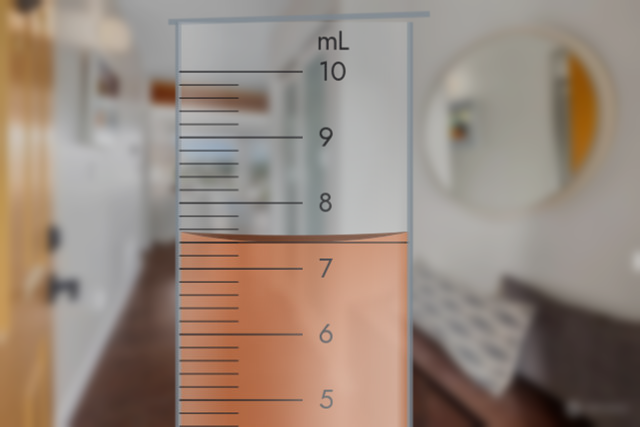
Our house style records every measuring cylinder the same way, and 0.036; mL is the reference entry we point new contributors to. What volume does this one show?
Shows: 7.4; mL
